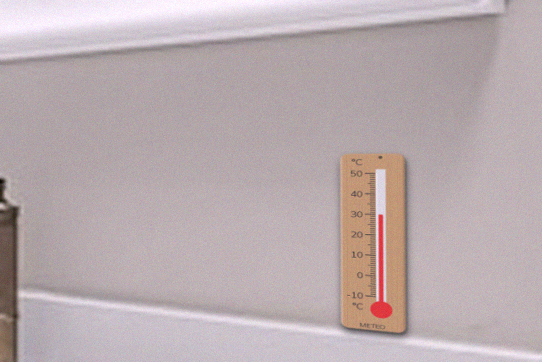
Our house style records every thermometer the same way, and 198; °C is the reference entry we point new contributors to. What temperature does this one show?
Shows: 30; °C
